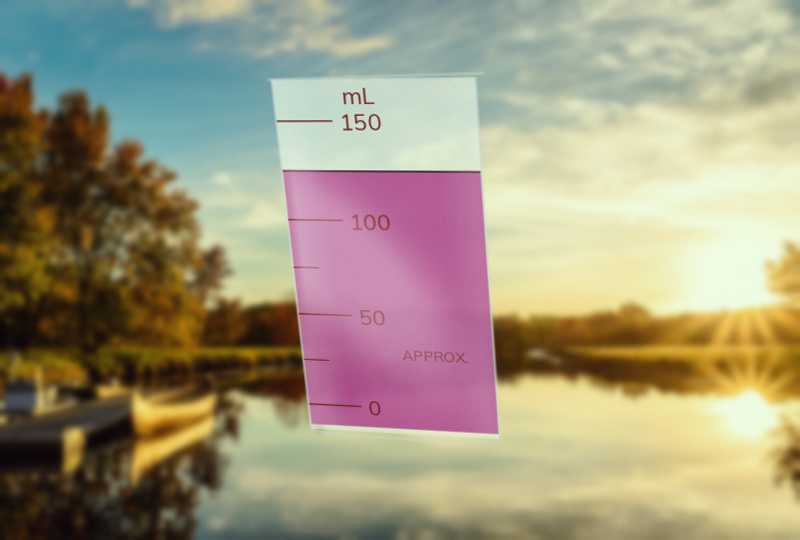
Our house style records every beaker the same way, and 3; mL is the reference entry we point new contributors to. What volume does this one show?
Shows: 125; mL
